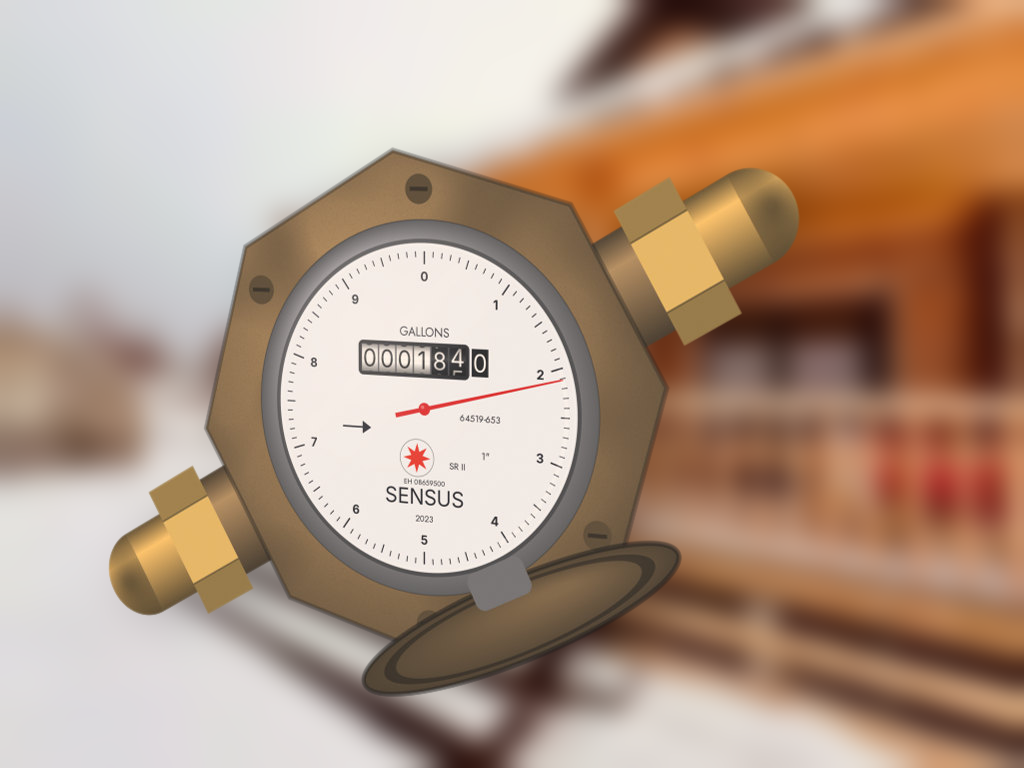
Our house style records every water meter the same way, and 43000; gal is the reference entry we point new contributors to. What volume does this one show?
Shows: 1842.1; gal
